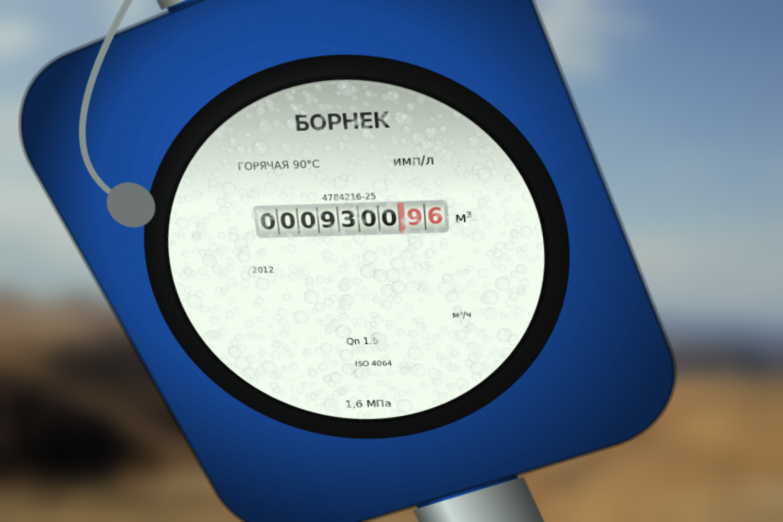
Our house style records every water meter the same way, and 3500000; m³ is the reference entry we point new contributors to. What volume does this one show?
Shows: 9300.96; m³
